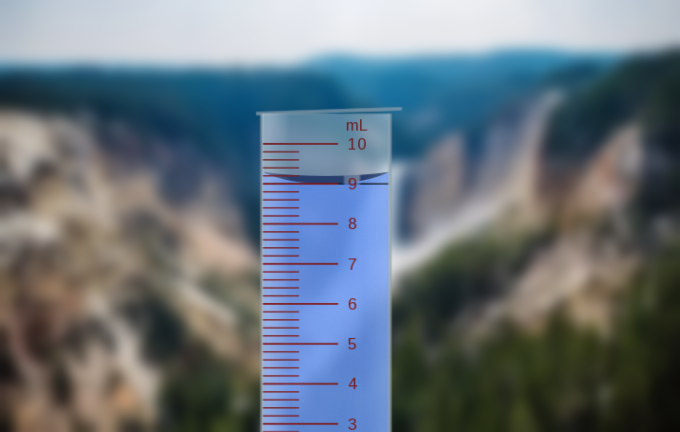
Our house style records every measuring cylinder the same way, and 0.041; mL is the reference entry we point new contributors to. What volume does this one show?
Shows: 9; mL
